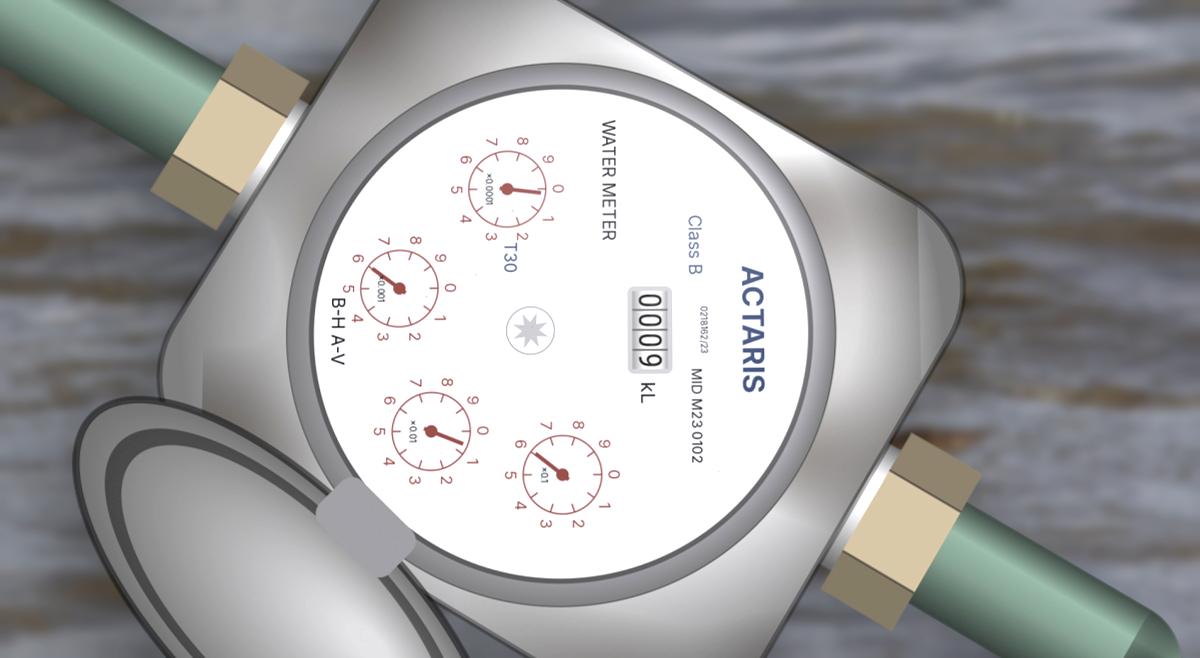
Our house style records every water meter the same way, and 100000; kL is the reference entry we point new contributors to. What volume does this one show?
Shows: 9.6060; kL
